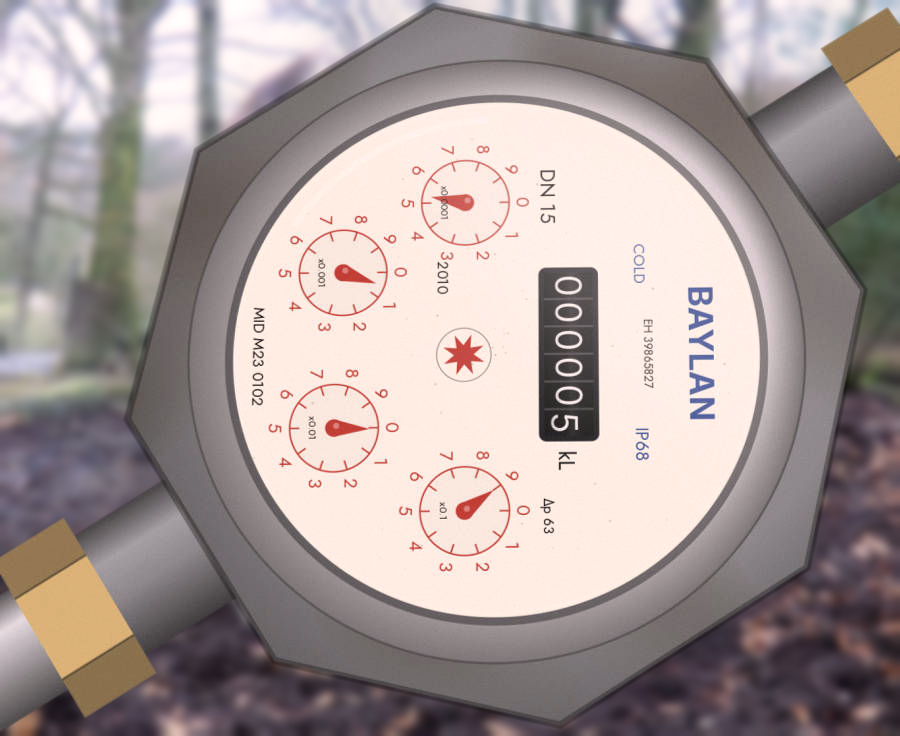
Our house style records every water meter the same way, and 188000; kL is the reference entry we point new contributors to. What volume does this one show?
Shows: 4.9005; kL
